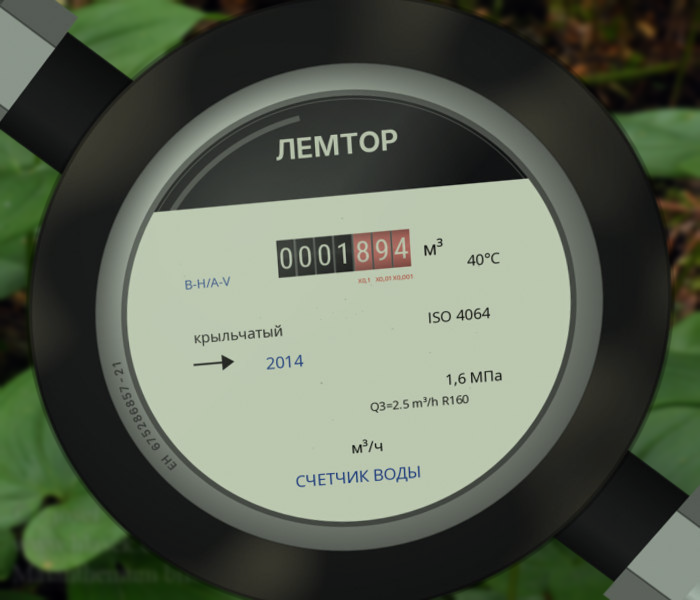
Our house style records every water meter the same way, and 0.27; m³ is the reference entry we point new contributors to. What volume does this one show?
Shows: 1.894; m³
